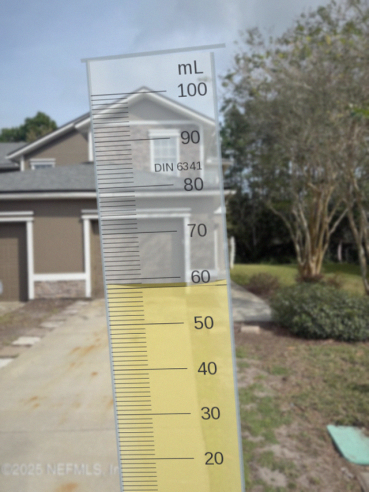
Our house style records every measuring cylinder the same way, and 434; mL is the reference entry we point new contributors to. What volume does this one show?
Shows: 58; mL
